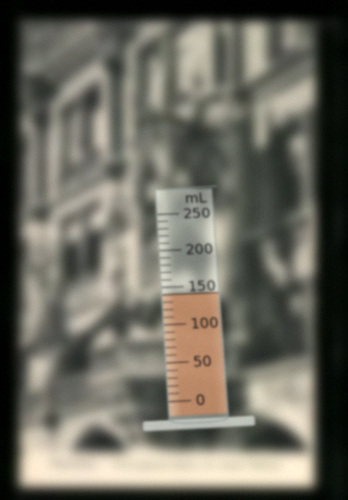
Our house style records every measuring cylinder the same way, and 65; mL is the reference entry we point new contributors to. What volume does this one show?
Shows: 140; mL
